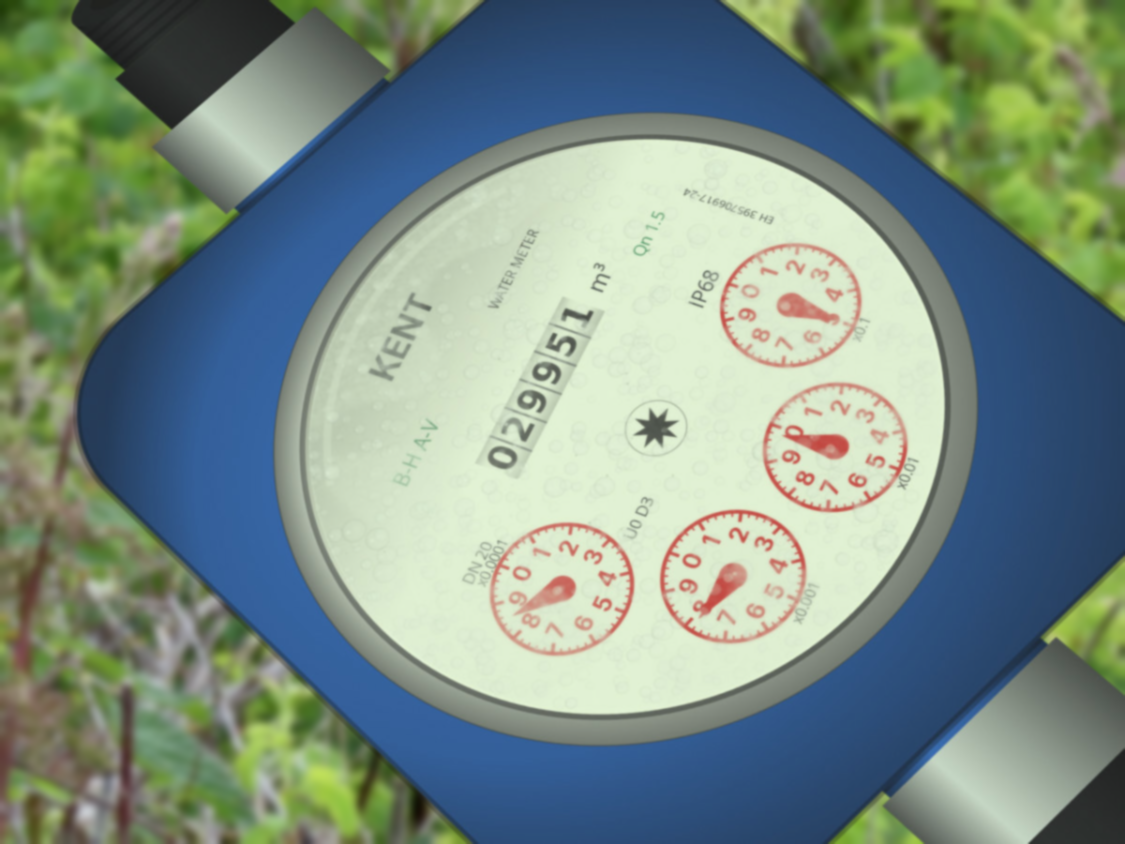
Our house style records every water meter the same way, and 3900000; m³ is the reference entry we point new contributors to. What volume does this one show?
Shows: 29951.4978; m³
